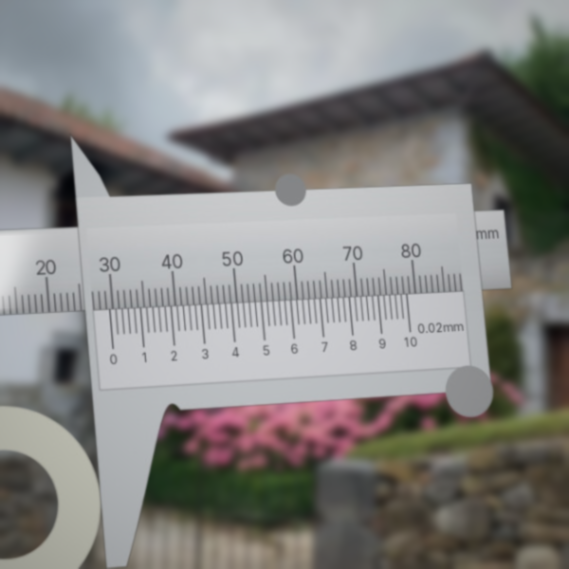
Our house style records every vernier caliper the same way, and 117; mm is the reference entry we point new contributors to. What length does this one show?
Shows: 29.5; mm
